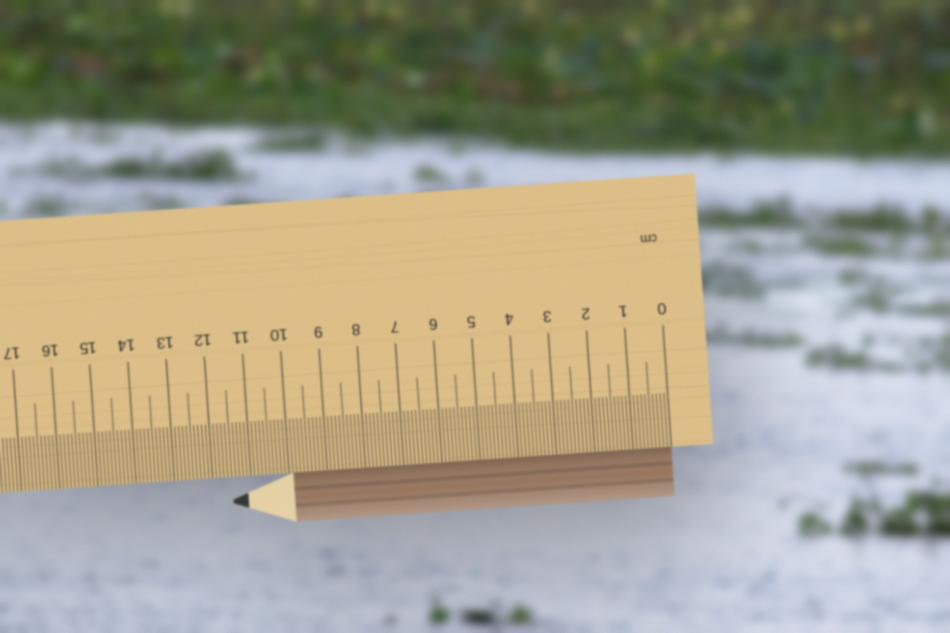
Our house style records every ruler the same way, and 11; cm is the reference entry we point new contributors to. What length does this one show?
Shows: 11.5; cm
